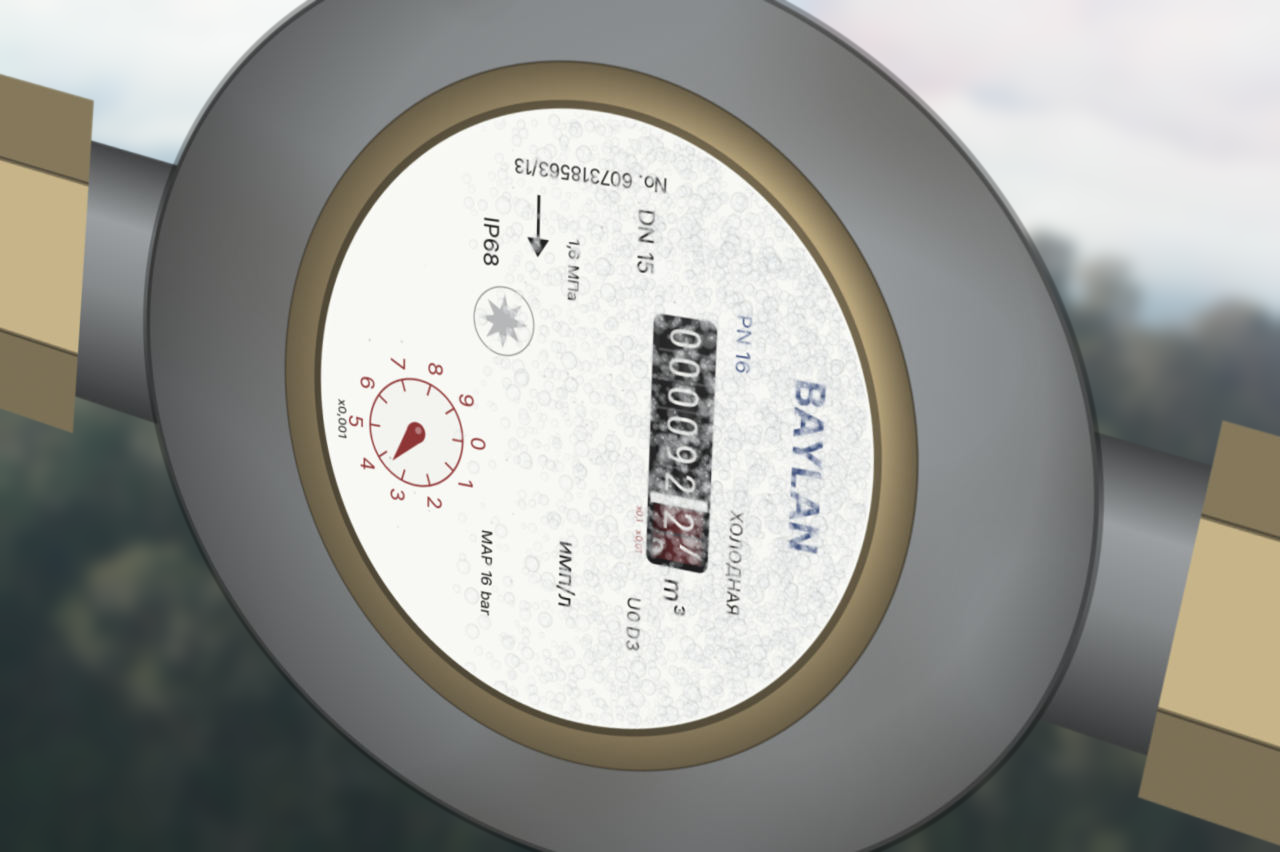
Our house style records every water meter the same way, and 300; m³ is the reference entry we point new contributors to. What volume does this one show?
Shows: 92.273; m³
